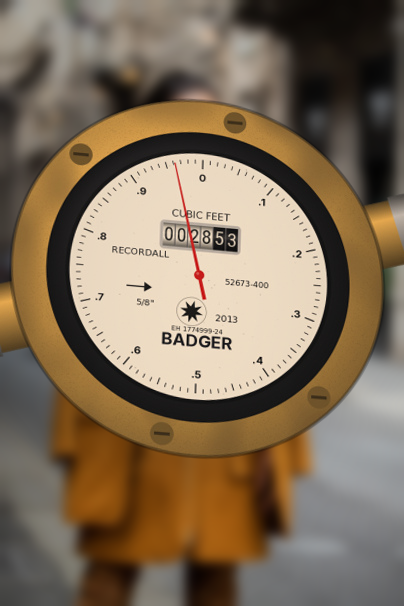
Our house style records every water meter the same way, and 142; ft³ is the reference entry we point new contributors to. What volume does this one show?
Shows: 2852.96; ft³
